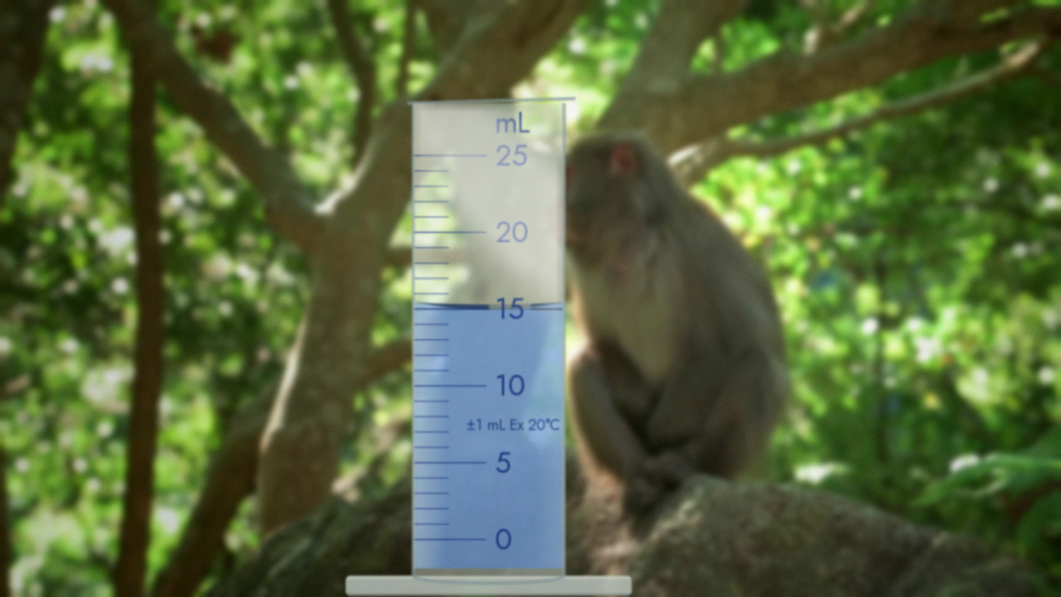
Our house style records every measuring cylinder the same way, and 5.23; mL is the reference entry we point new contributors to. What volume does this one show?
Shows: 15; mL
